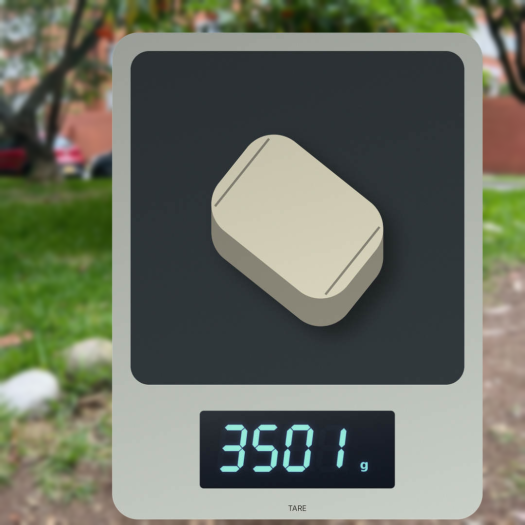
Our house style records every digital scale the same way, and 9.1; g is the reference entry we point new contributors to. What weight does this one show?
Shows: 3501; g
